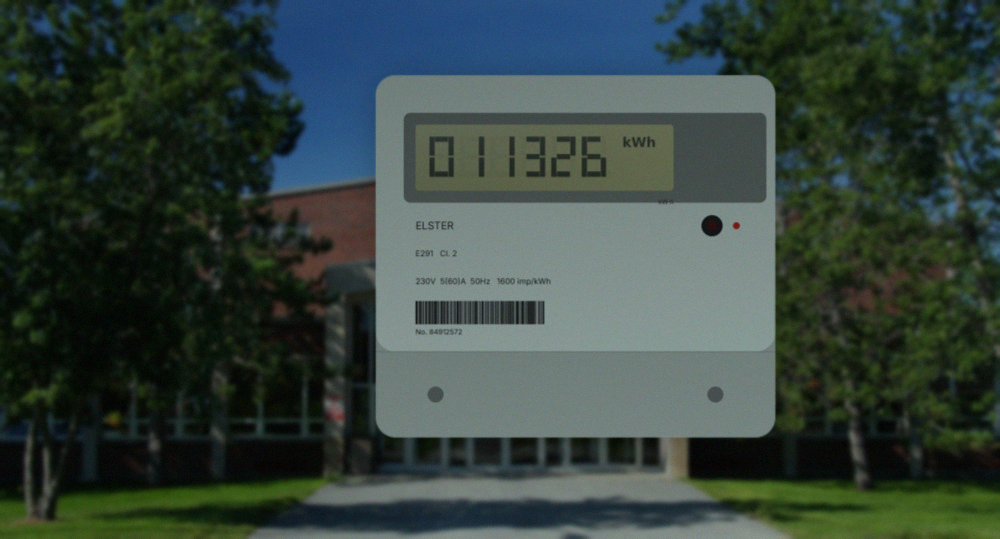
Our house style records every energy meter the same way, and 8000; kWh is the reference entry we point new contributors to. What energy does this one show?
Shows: 11326; kWh
